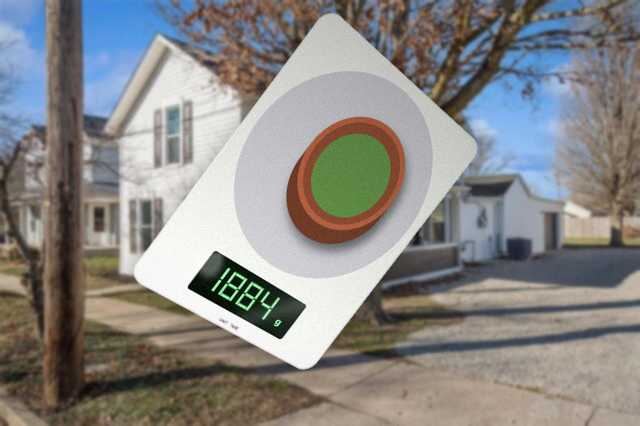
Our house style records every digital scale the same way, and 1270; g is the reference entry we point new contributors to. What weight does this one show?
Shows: 1884; g
